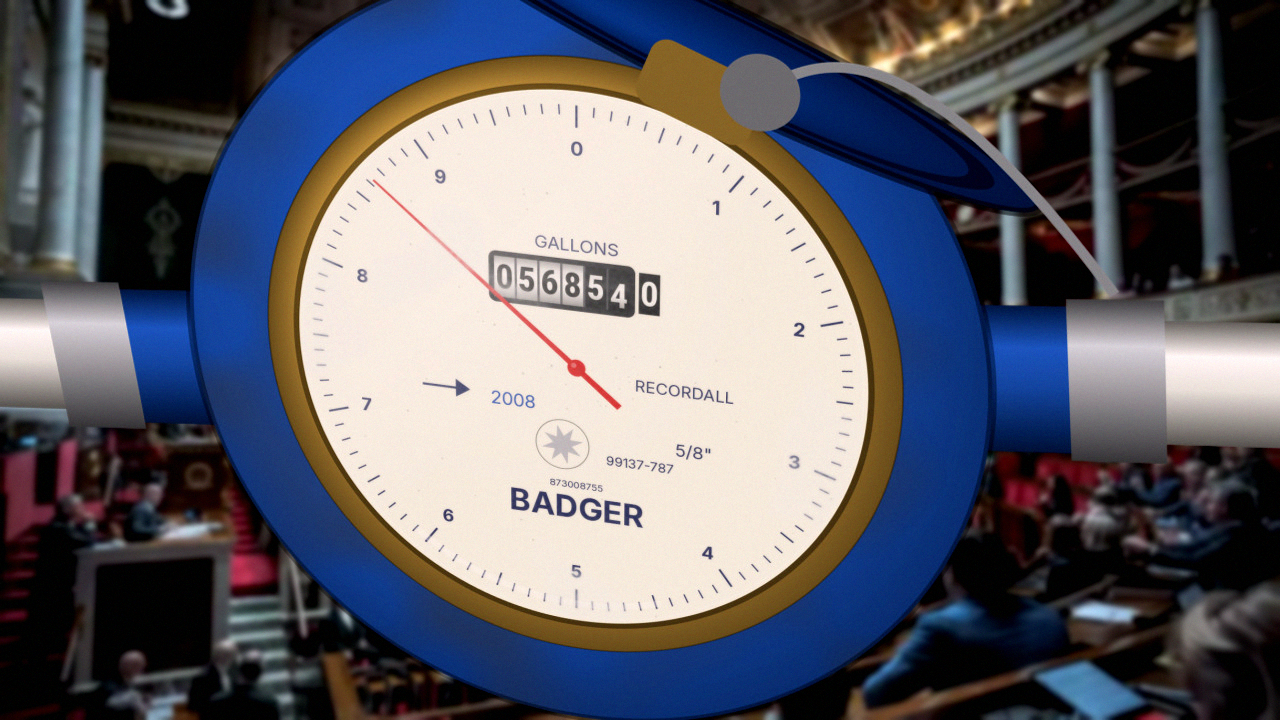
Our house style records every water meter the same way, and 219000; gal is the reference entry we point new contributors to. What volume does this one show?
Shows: 568538.6; gal
